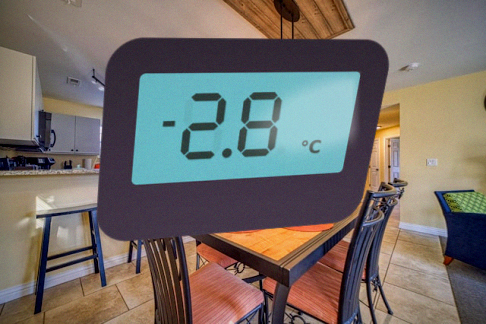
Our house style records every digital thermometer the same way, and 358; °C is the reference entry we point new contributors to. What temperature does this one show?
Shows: -2.8; °C
